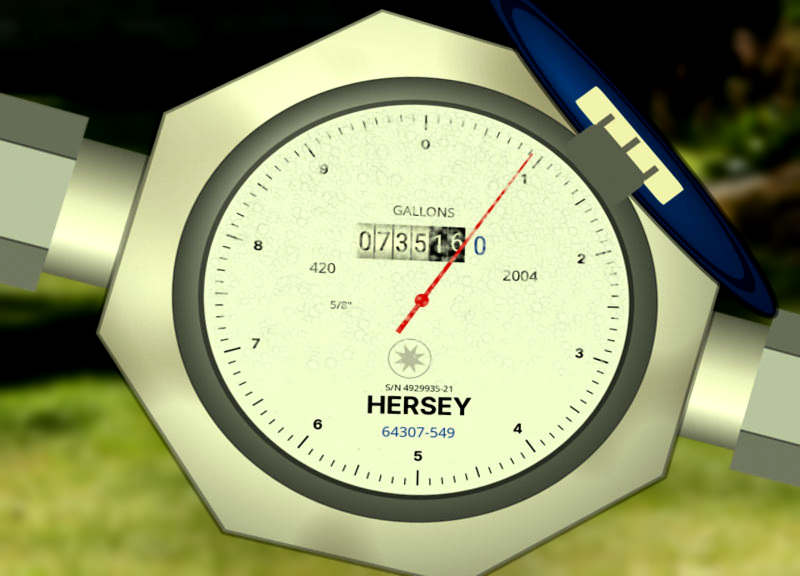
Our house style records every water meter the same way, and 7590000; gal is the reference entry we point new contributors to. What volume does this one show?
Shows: 735160.9; gal
